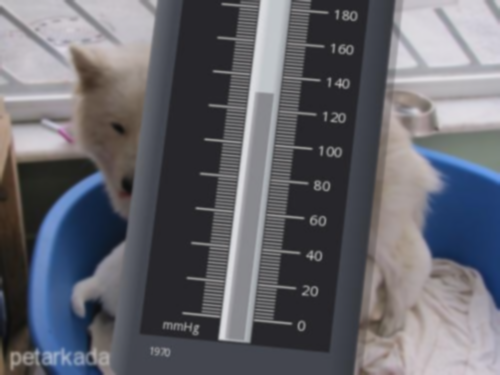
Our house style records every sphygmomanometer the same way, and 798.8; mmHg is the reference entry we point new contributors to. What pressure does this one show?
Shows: 130; mmHg
